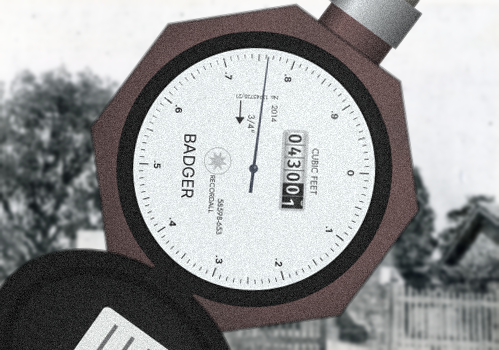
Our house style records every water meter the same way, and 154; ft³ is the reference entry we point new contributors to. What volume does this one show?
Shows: 43000.76; ft³
